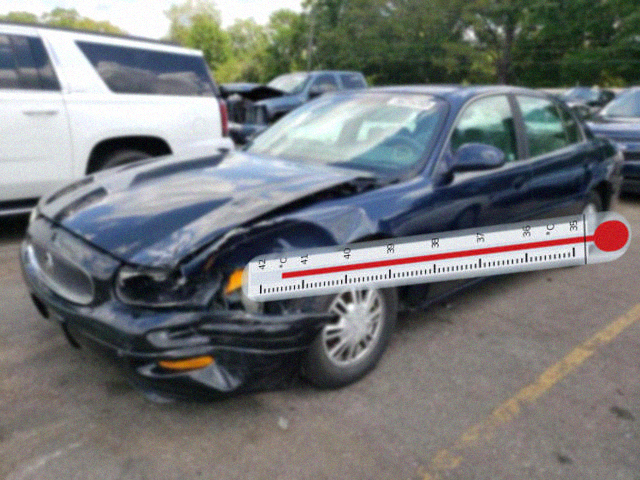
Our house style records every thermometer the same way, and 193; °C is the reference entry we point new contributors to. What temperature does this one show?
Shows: 41.5; °C
